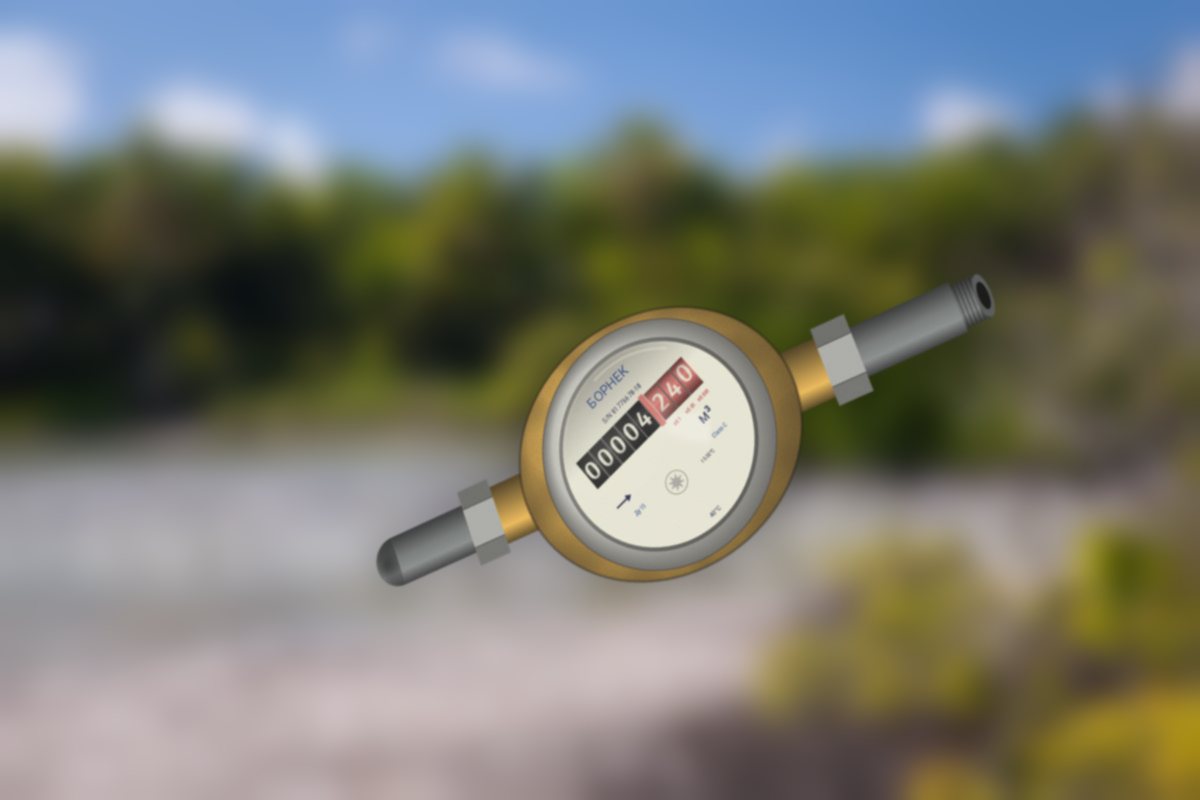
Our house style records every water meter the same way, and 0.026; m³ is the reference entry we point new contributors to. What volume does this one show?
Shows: 4.240; m³
